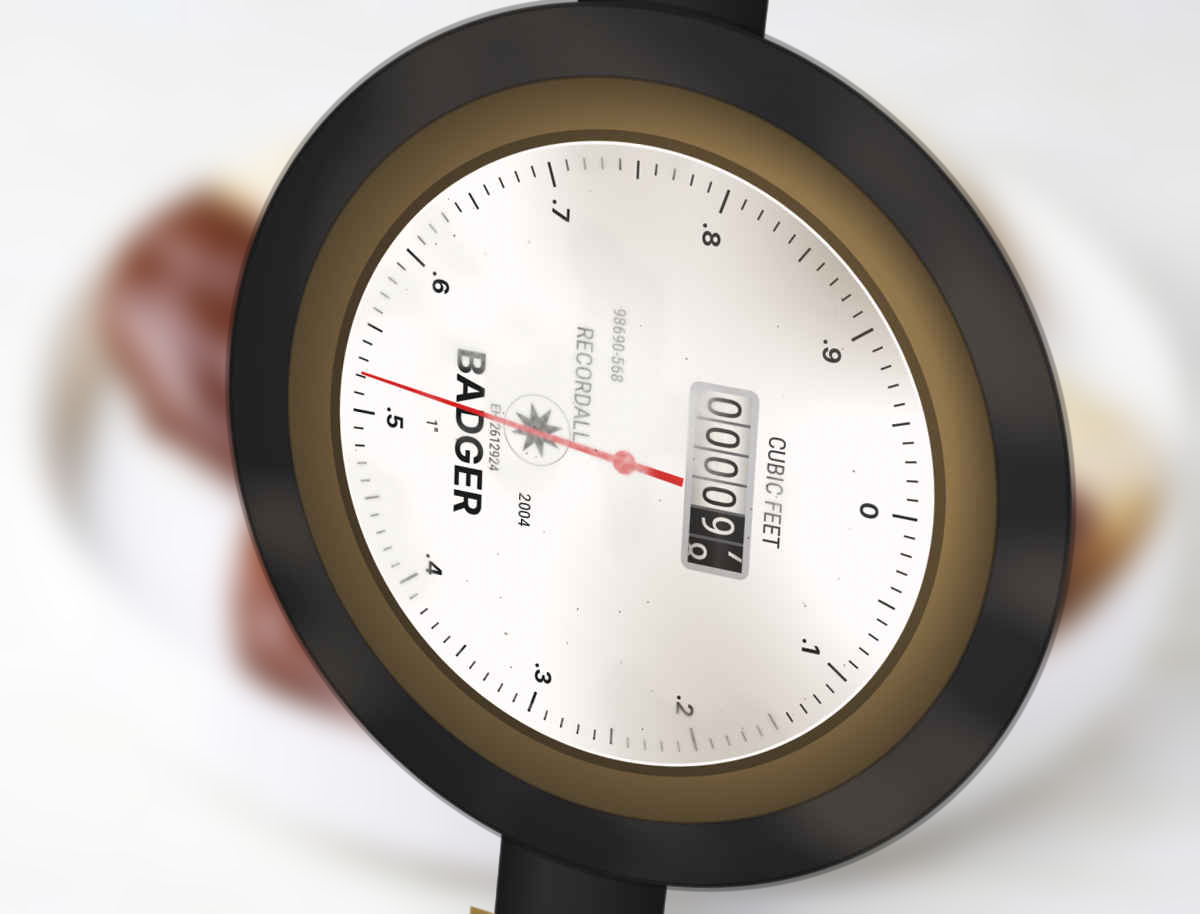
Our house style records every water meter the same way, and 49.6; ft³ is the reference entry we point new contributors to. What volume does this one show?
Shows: 97.52; ft³
